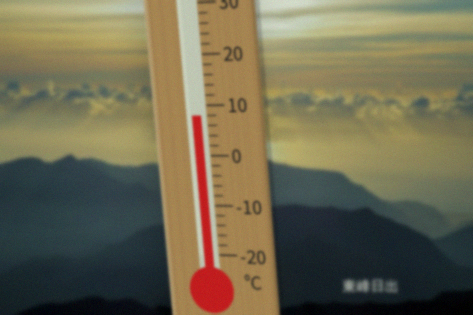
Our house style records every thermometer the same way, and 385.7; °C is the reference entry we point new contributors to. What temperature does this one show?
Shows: 8; °C
